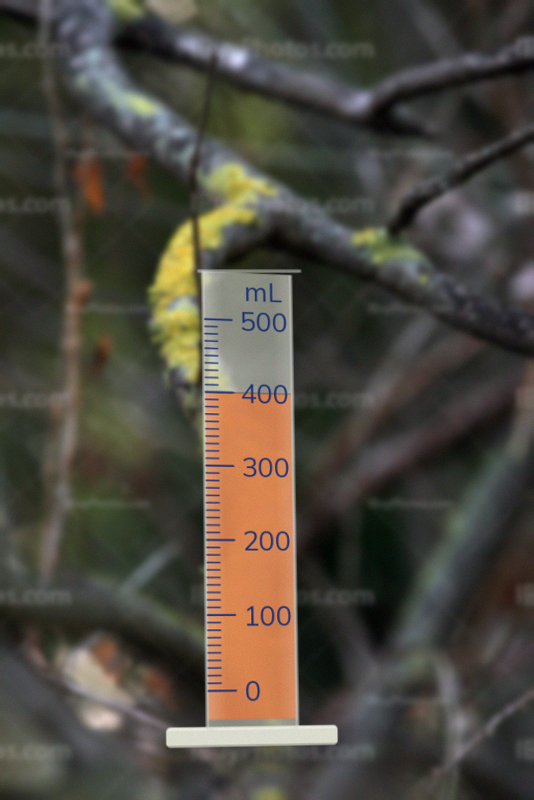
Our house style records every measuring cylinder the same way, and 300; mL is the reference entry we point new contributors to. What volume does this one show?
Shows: 400; mL
